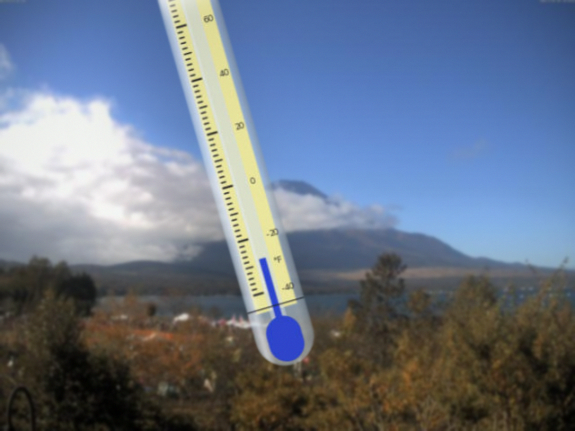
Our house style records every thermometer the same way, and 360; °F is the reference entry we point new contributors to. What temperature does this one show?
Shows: -28; °F
